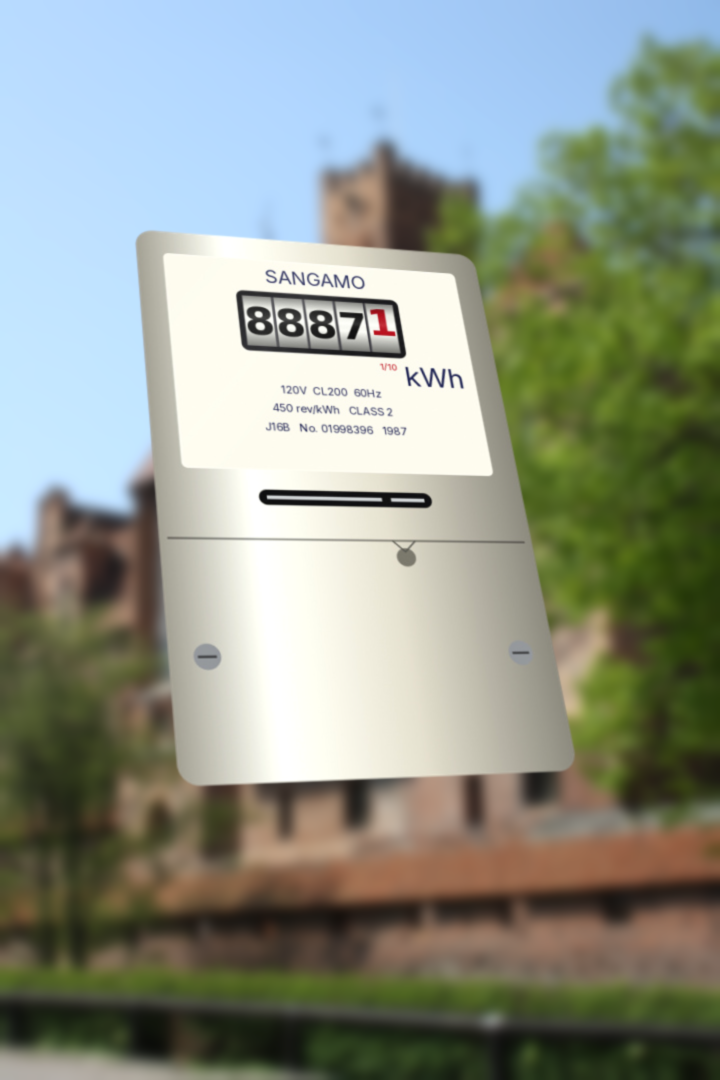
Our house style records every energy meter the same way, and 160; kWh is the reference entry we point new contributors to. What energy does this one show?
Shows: 8887.1; kWh
